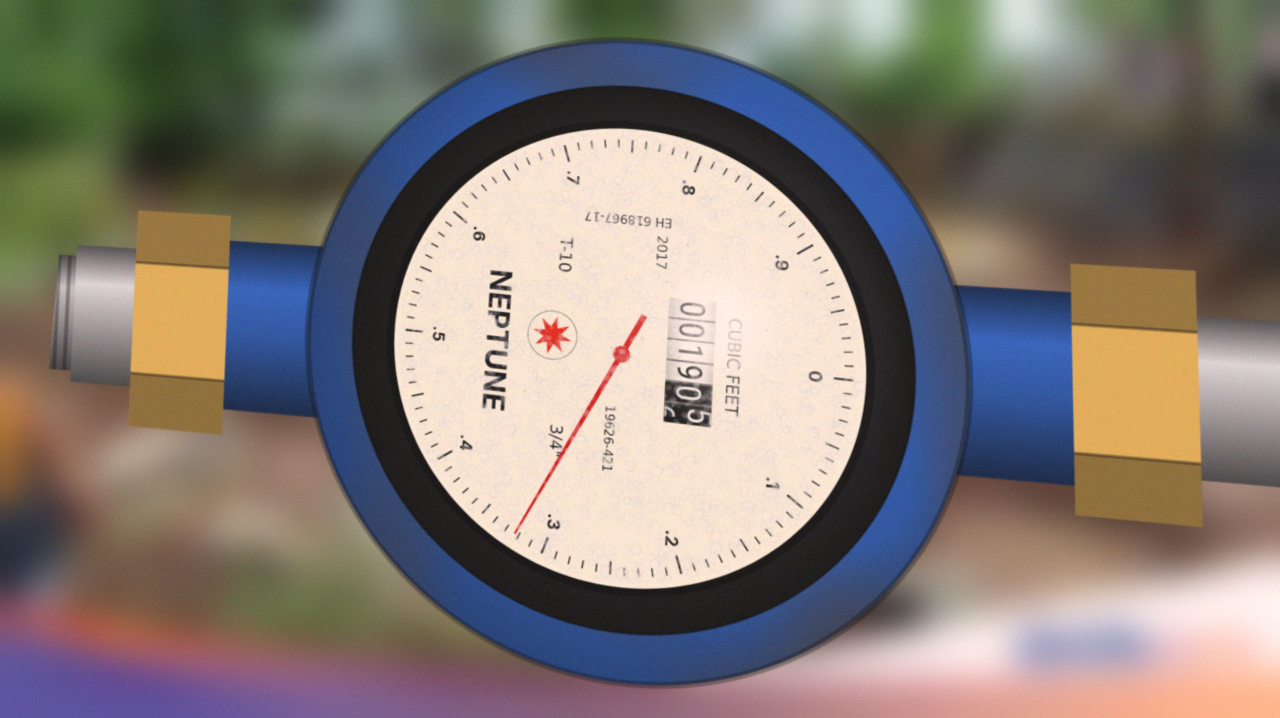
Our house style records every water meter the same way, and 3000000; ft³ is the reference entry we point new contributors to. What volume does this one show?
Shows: 1905.32; ft³
